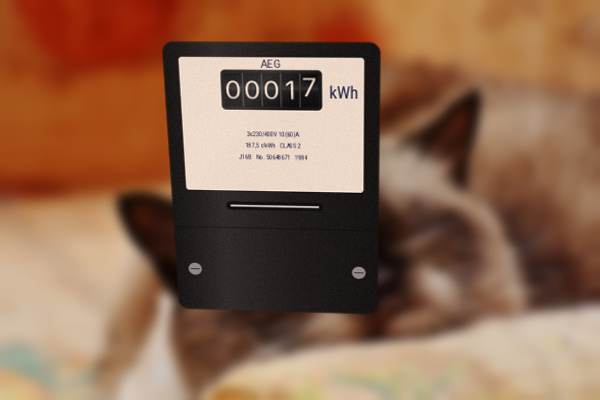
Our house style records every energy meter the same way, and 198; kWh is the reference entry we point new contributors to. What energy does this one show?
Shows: 17; kWh
